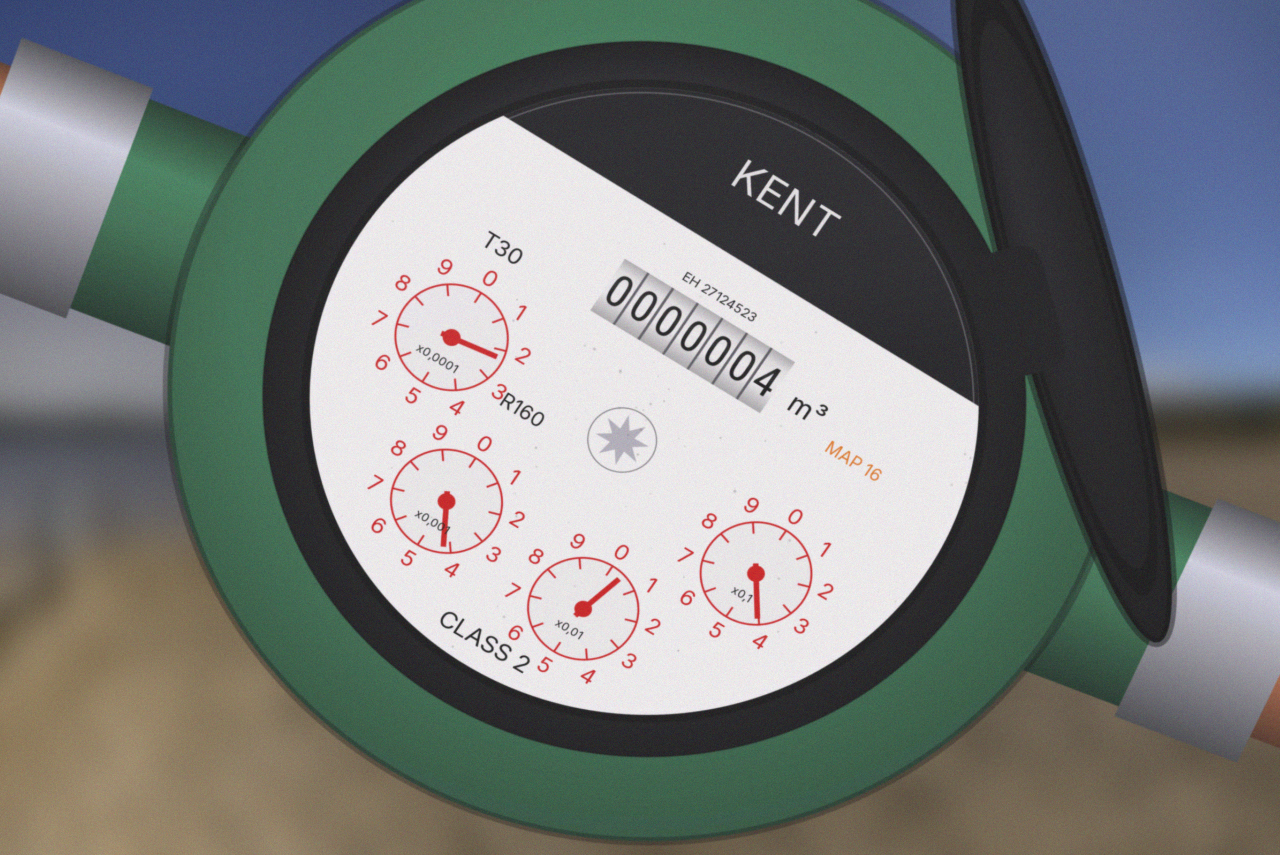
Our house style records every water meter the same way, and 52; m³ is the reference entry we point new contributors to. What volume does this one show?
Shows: 4.4042; m³
